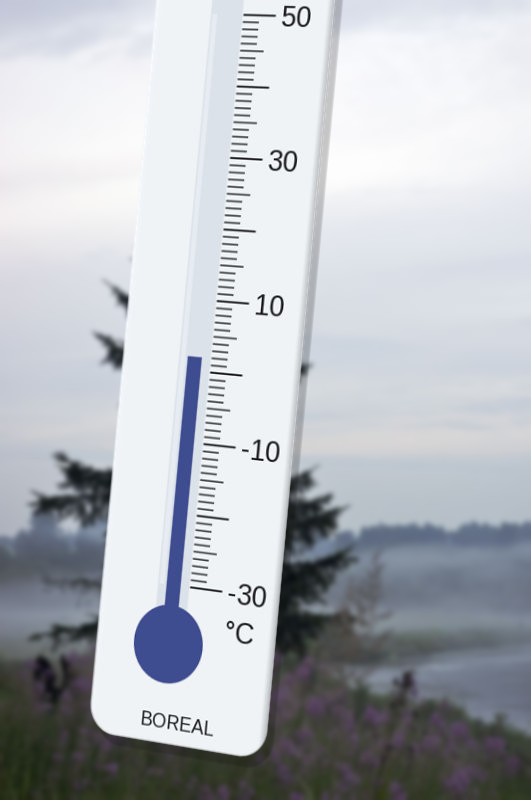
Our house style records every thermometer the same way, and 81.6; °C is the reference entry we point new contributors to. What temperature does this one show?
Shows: 2; °C
